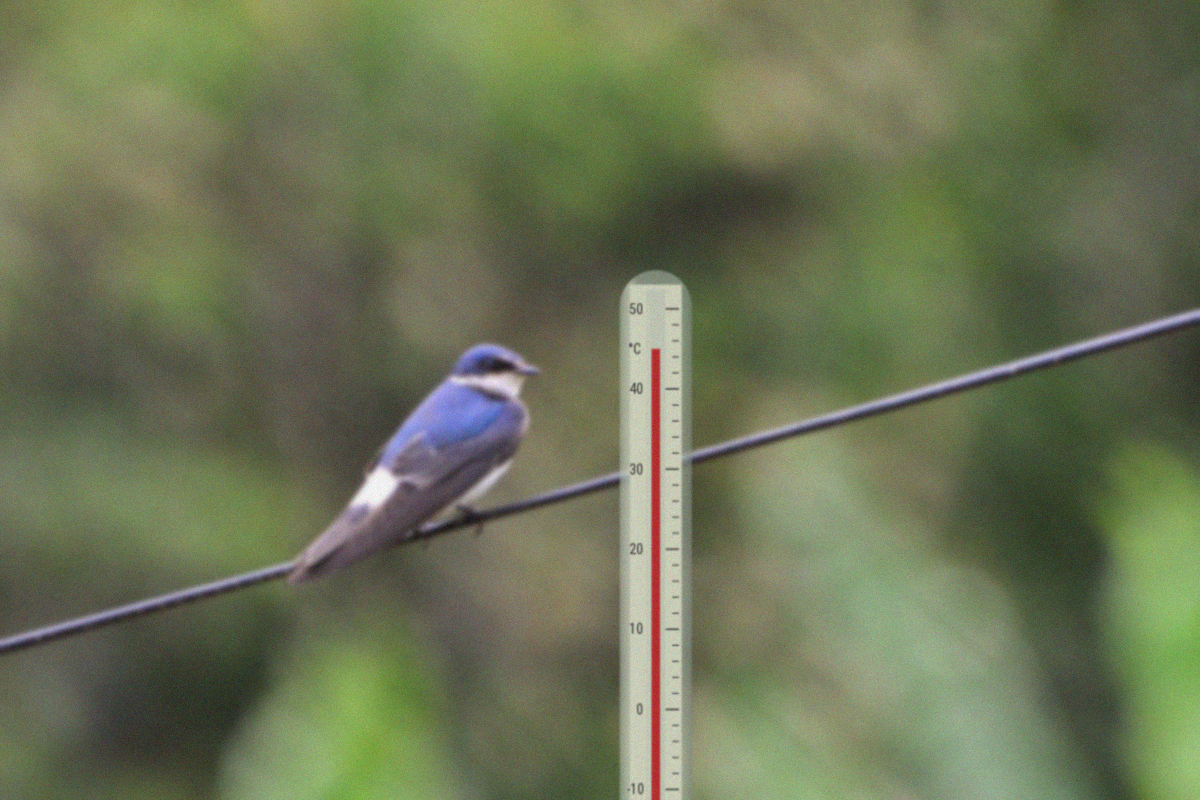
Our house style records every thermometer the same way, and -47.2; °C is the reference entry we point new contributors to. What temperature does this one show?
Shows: 45; °C
